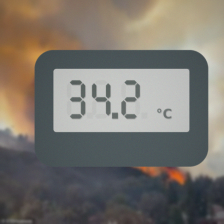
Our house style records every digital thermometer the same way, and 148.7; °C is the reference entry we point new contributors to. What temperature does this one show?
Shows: 34.2; °C
